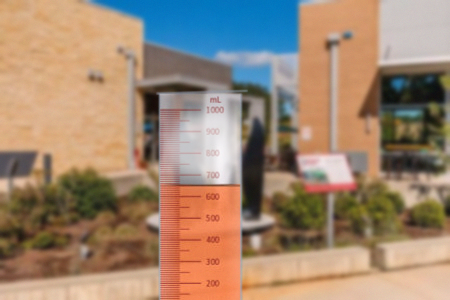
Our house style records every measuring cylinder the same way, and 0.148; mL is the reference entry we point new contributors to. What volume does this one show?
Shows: 650; mL
